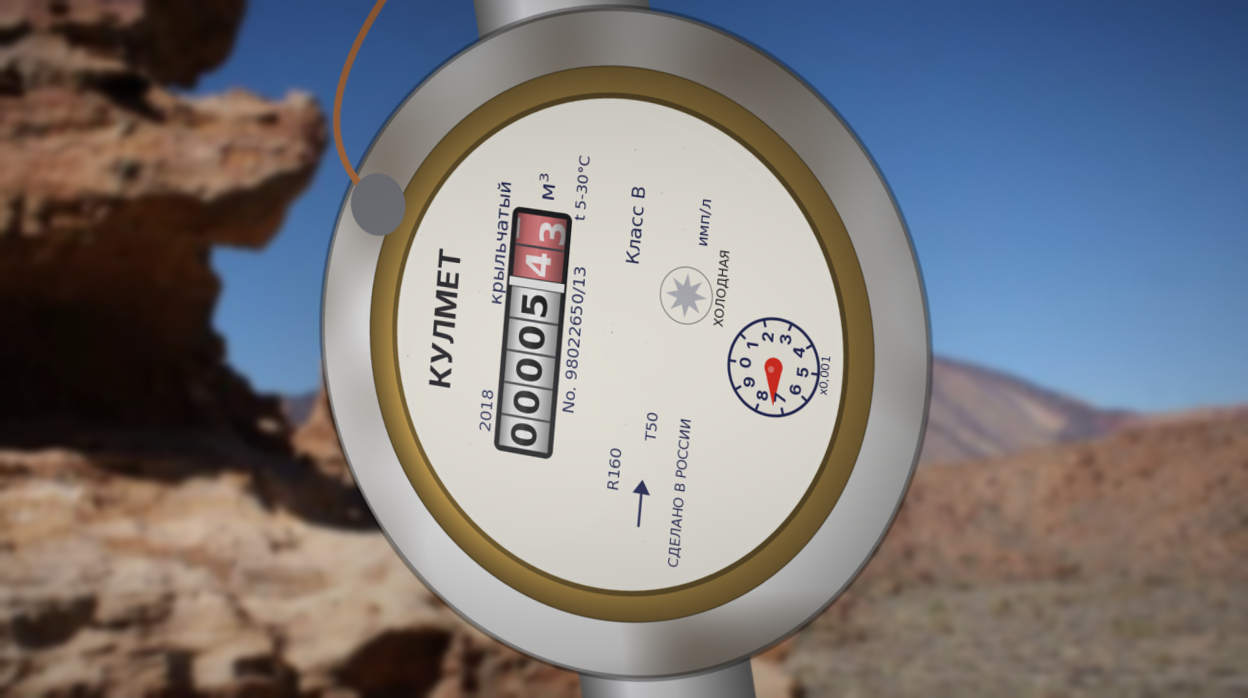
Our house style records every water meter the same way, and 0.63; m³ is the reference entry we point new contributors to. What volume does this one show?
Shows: 5.427; m³
